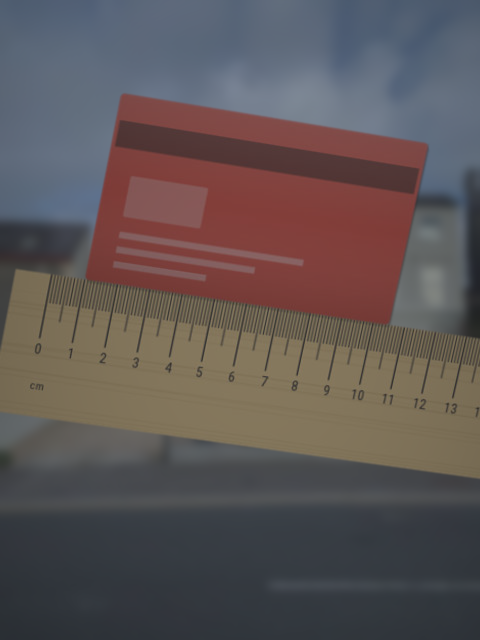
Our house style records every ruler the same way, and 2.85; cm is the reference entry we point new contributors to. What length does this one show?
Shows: 9.5; cm
